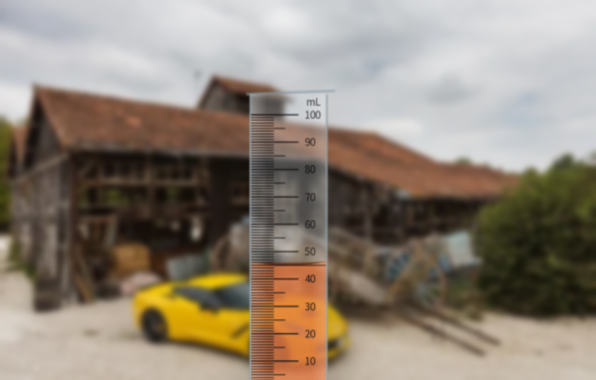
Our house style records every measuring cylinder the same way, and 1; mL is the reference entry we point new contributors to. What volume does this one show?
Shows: 45; mL
